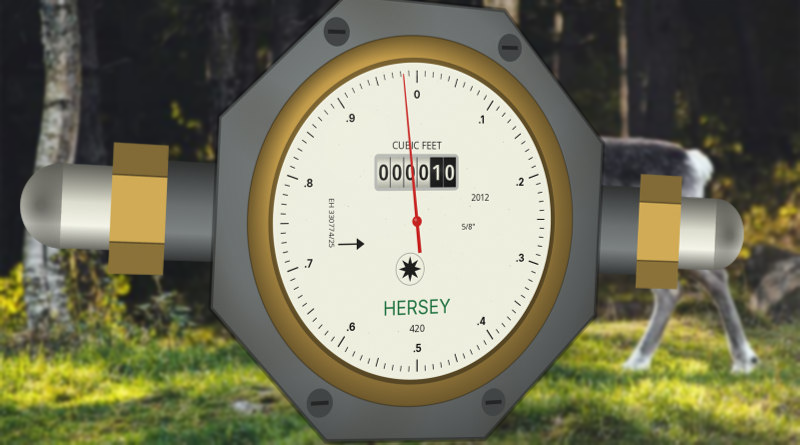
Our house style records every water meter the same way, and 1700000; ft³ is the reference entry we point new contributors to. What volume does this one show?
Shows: 9.98; ft³
